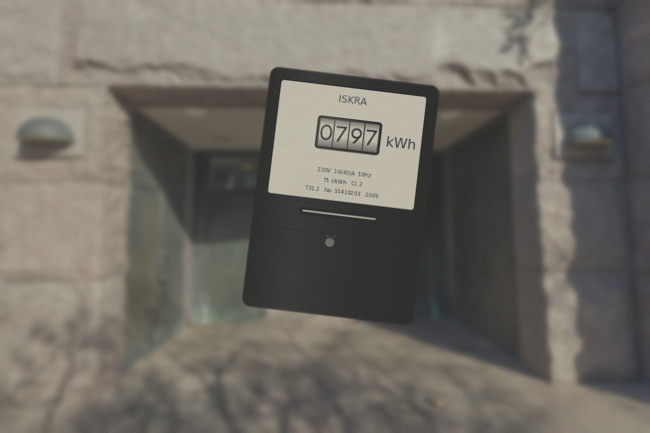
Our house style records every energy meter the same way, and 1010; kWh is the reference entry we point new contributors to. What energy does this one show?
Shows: 797; kWh
